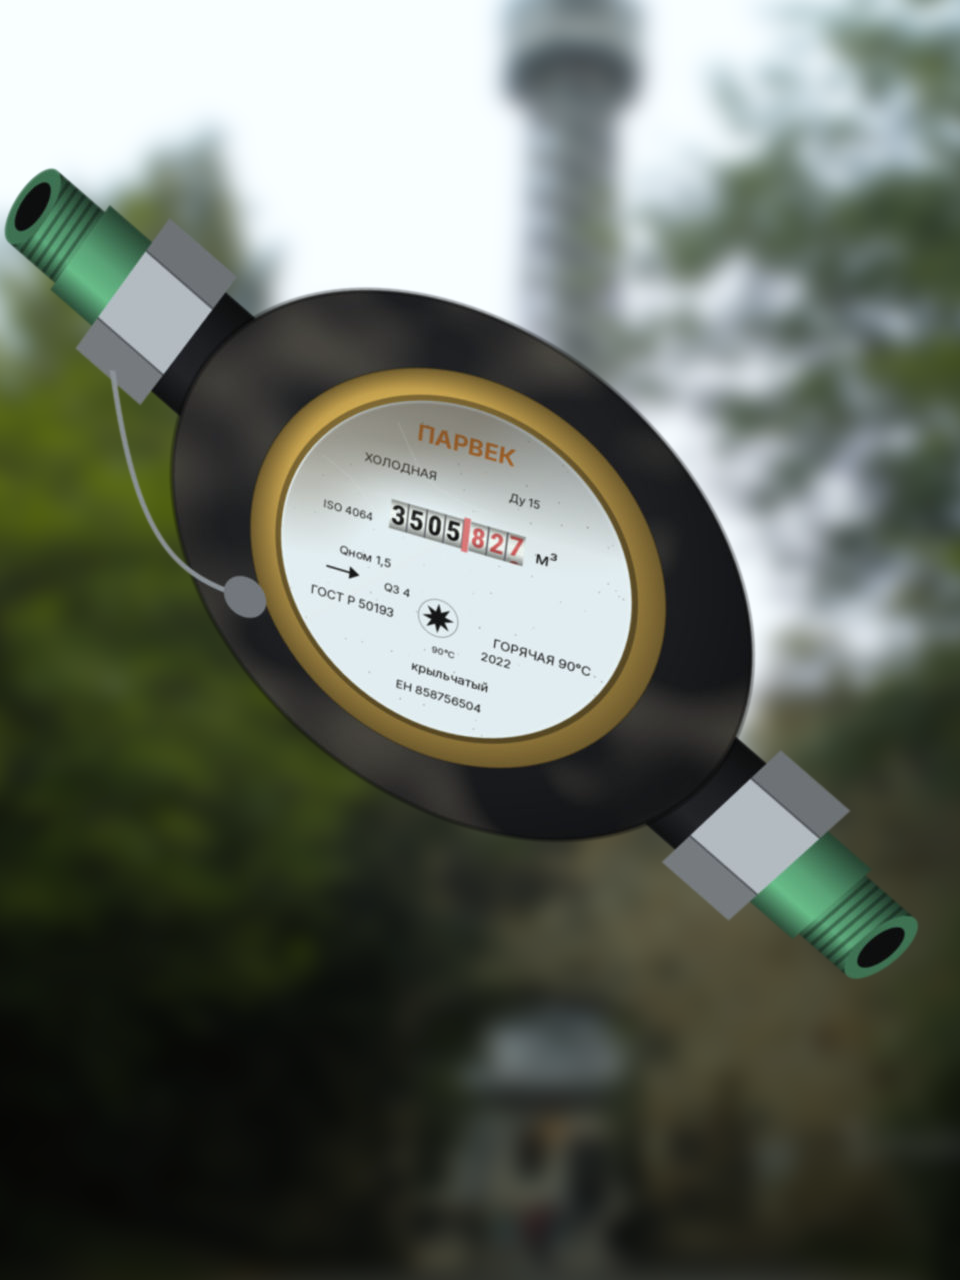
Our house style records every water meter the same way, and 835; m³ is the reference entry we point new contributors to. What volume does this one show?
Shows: 3505.827; m³
